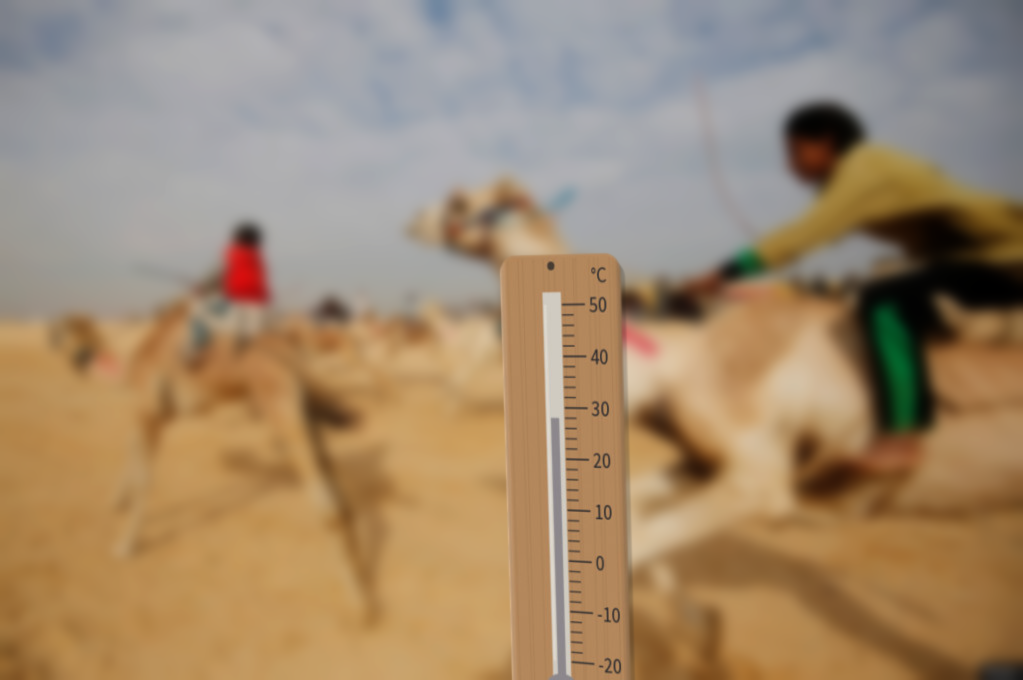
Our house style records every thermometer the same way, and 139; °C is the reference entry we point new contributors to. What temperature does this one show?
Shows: 28; °C
